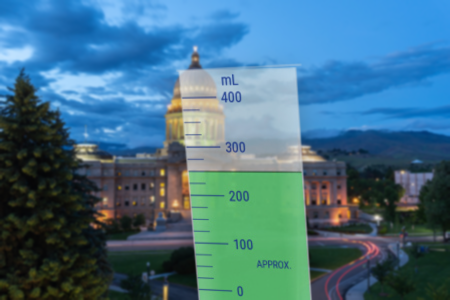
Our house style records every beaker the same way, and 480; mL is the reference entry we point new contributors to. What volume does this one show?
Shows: 250; mL
